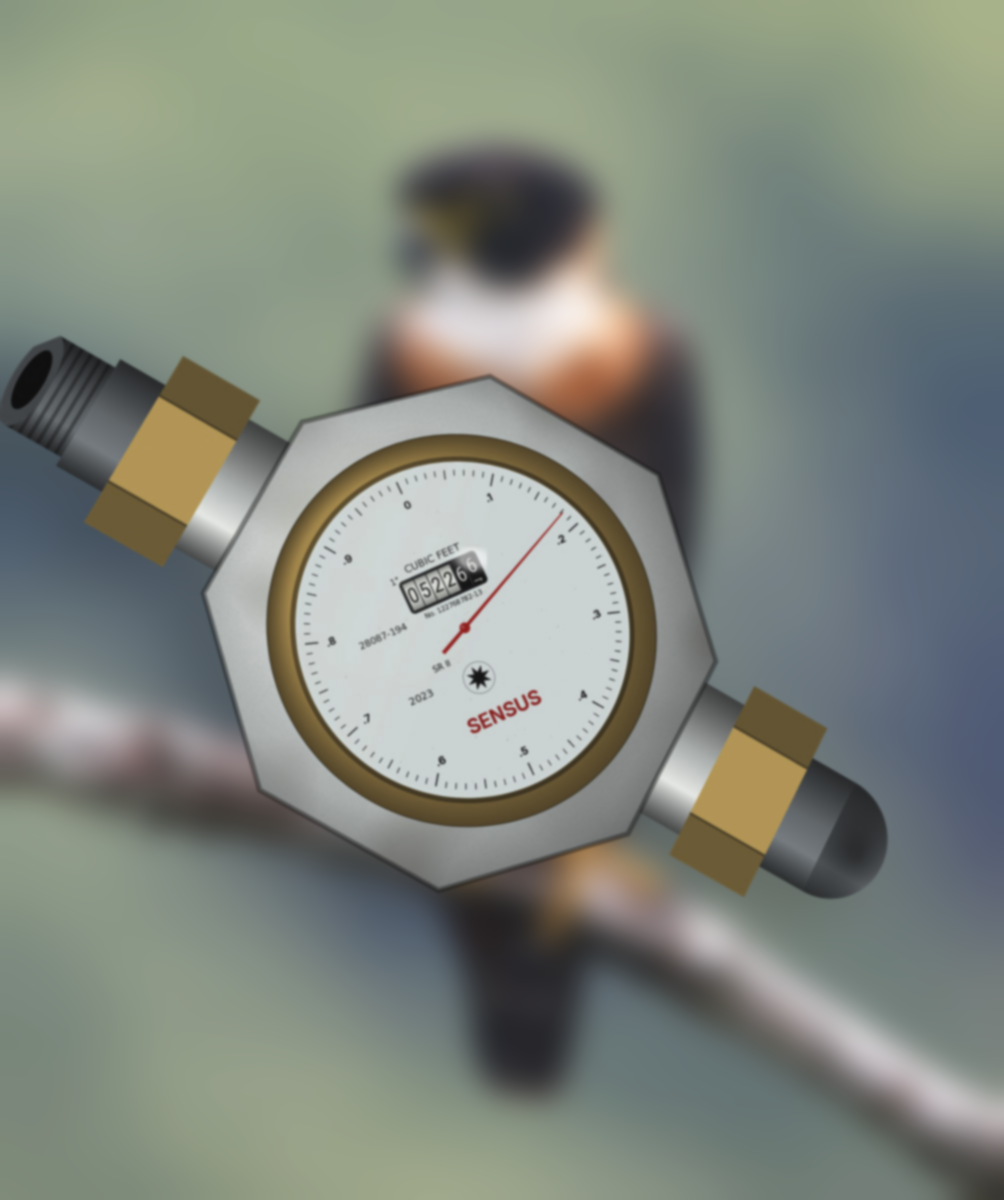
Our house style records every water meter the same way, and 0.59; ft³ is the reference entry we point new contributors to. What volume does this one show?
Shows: 52266.18; ft³
